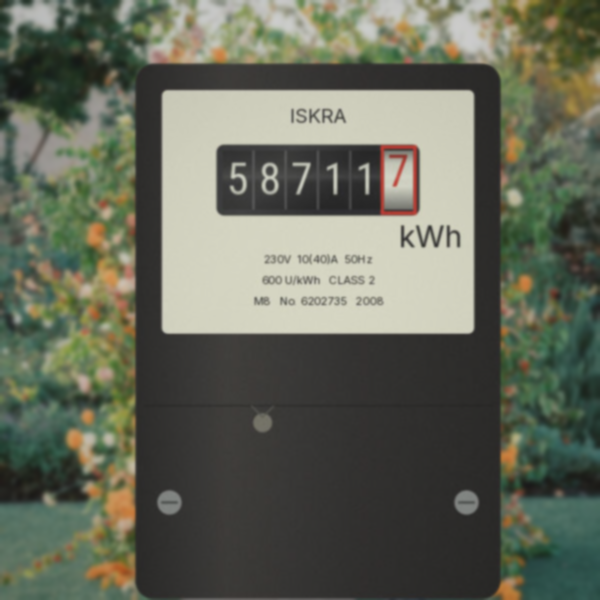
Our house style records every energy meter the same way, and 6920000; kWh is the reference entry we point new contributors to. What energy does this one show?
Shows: 58711.7; kWh
